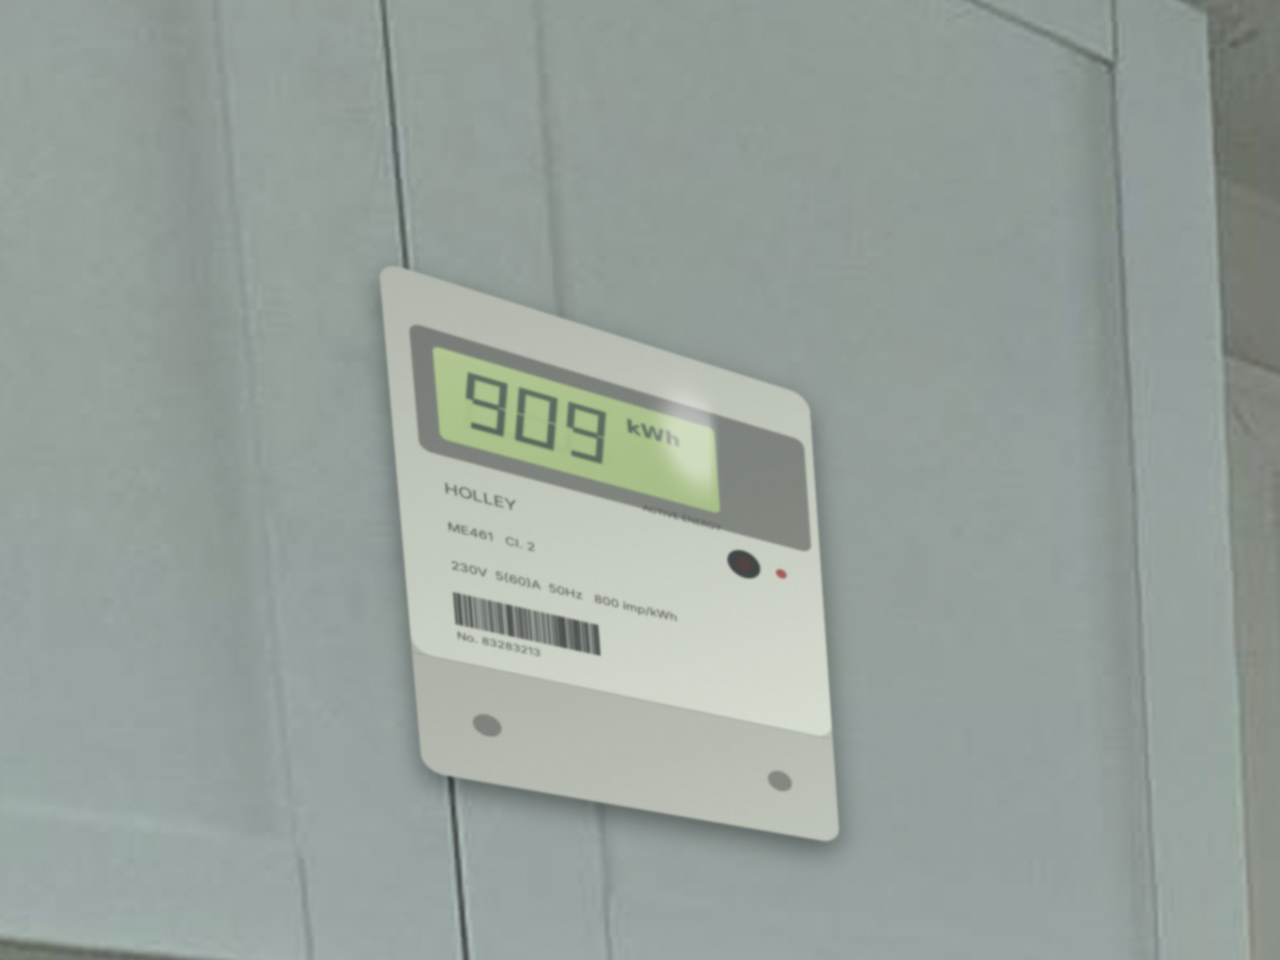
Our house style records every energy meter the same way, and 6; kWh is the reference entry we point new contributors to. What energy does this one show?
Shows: 909; kWh
